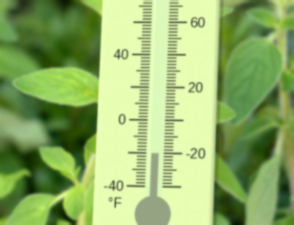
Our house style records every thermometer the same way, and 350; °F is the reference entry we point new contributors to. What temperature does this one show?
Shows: -20; °F
